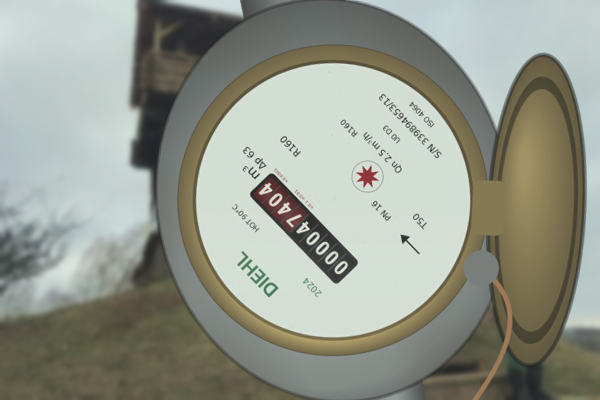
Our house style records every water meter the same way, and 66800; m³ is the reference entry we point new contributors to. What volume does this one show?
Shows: 4.7404; m³
